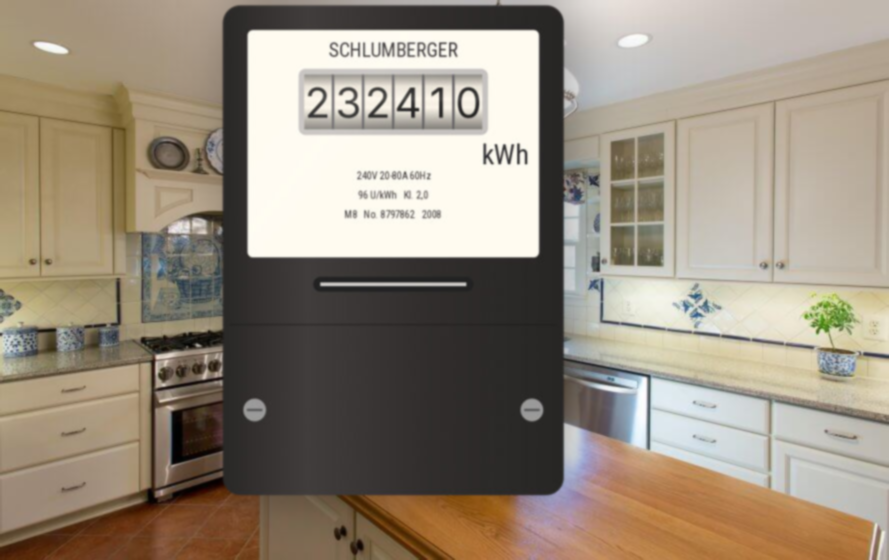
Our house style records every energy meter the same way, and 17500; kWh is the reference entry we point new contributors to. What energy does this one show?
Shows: 232410; kWh
